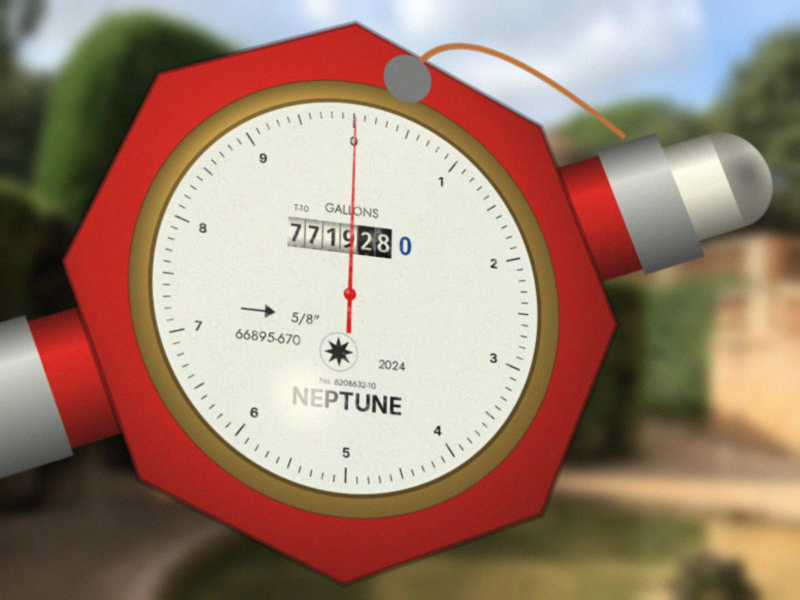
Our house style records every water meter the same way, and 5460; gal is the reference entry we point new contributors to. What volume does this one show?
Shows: 7719280.0; gal
